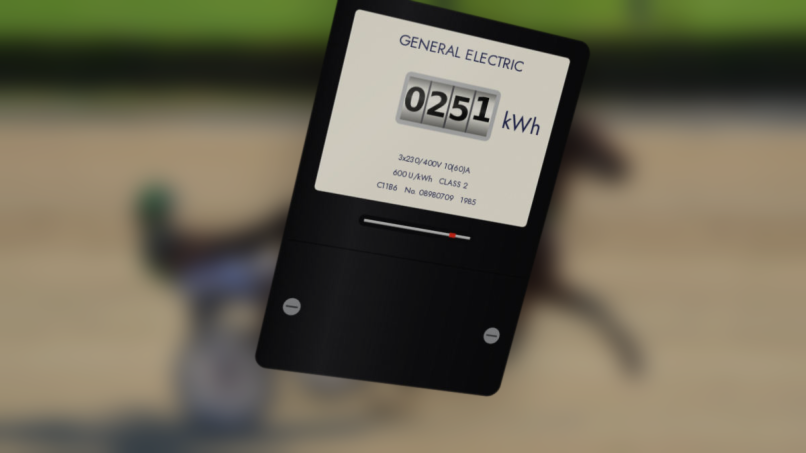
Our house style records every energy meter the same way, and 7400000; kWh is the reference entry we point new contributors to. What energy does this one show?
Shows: 251; kWh
